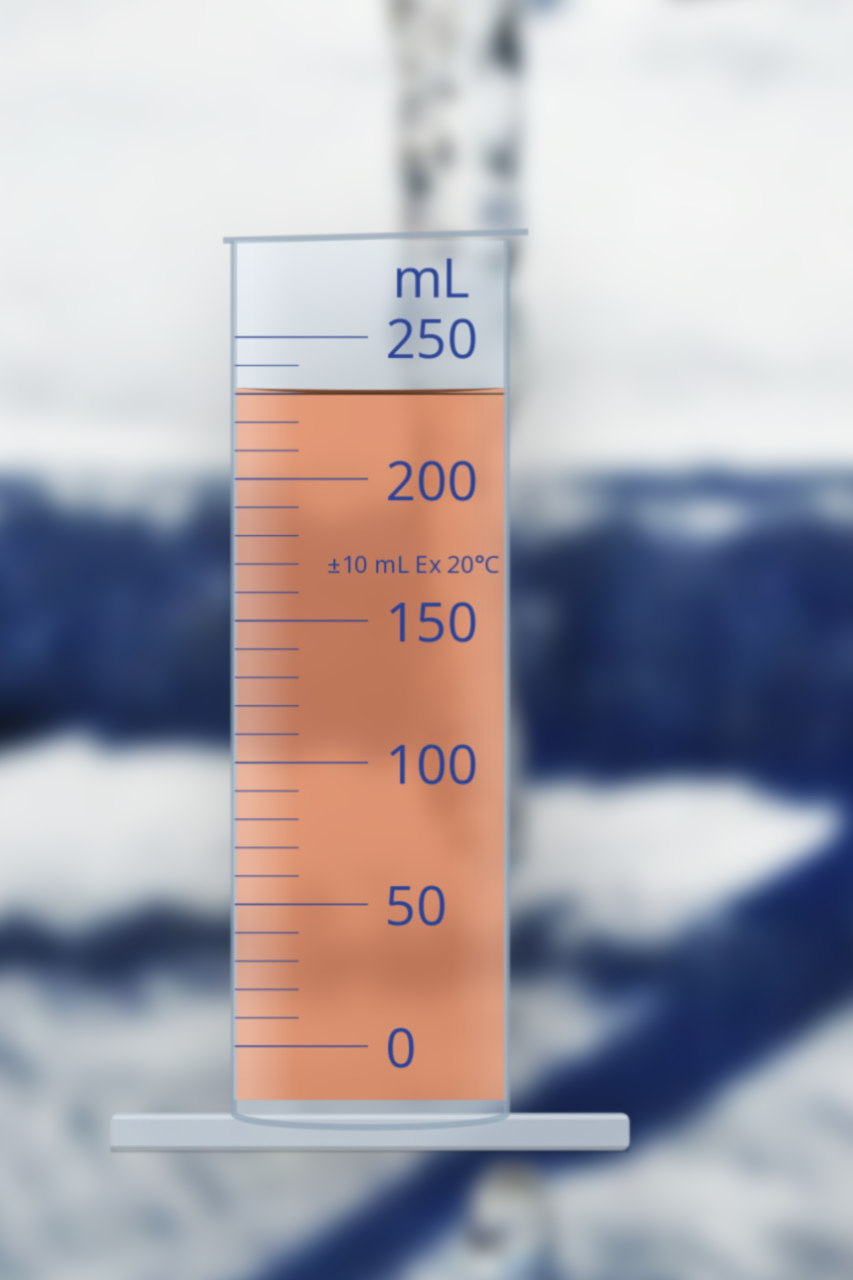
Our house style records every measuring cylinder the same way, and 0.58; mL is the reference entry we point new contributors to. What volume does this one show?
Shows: 230; mL
